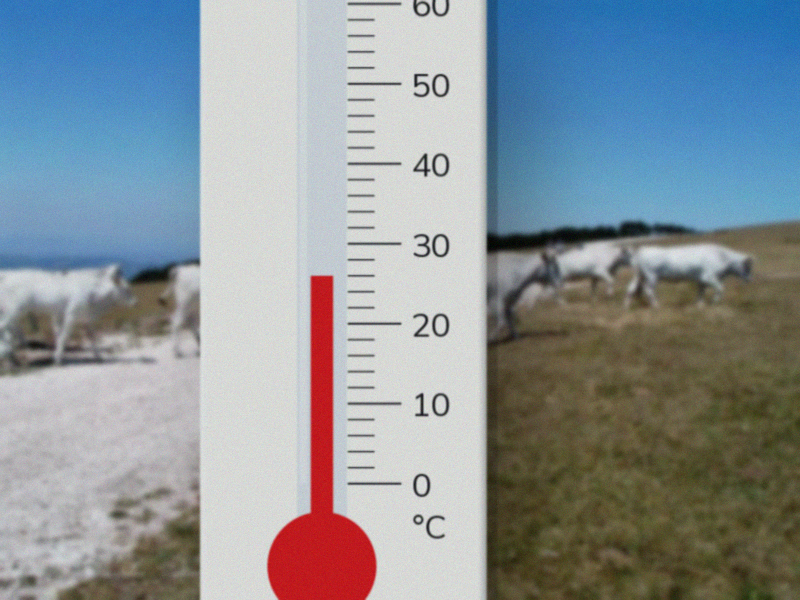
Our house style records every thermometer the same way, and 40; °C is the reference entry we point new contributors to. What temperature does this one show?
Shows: 26; °C
